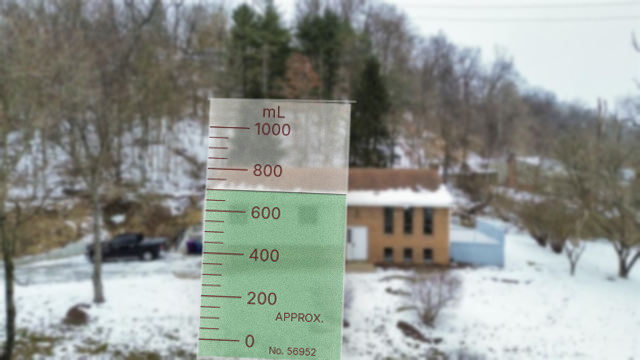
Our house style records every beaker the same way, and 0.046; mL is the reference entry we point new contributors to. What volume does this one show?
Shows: 700; mL
